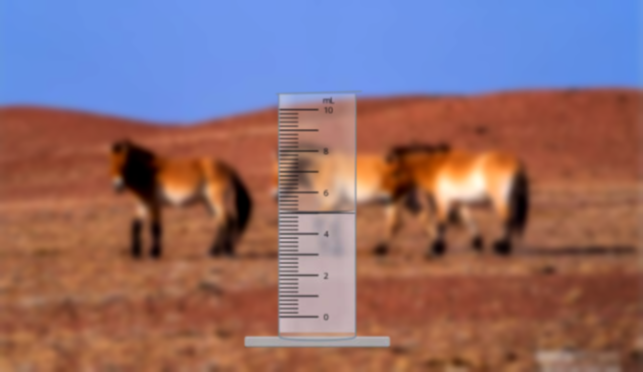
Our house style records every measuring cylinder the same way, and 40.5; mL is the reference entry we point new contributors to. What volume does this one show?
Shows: 5; mL
